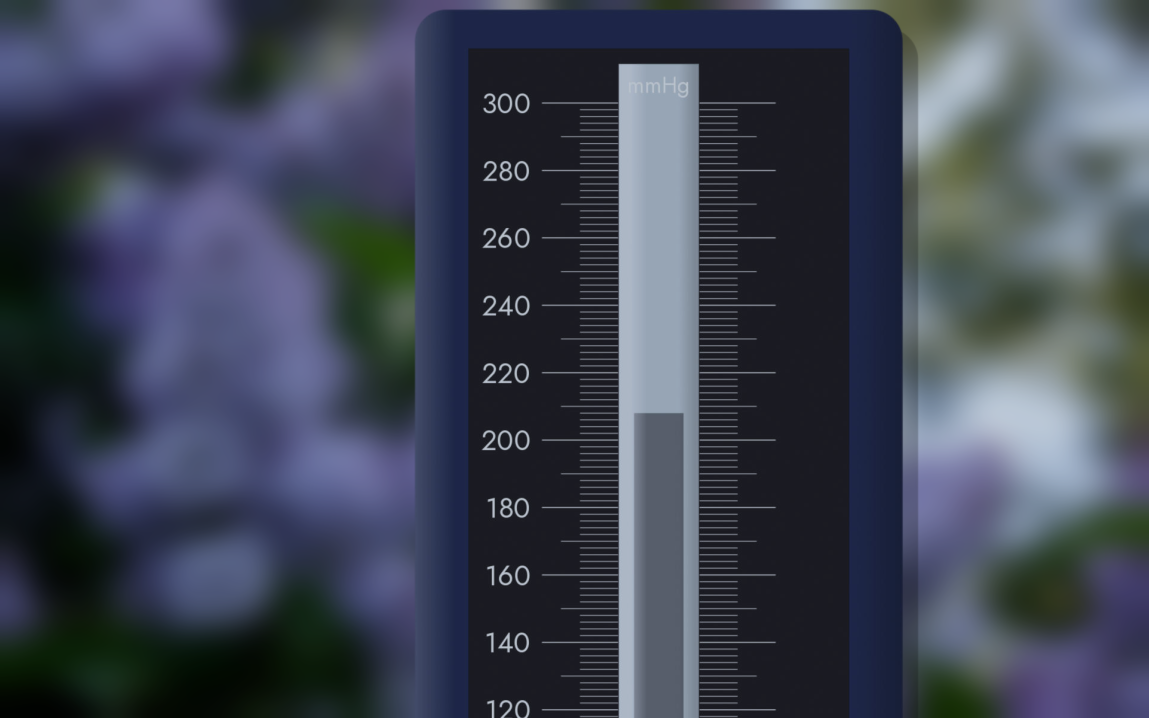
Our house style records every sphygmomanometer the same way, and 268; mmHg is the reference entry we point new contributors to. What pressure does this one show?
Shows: 208; mmHg
